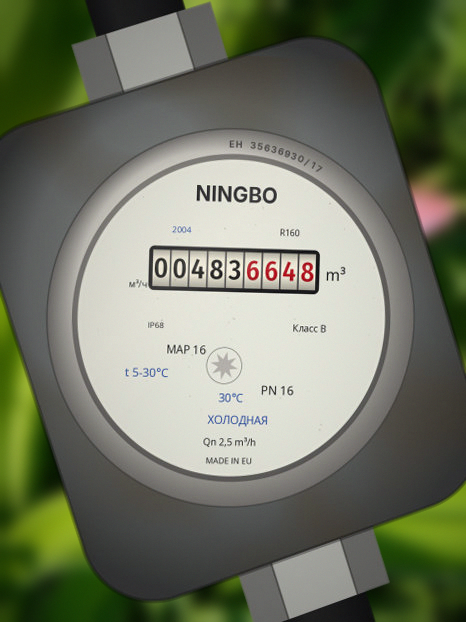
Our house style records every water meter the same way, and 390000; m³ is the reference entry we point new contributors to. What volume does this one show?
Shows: 483.6648; m³
